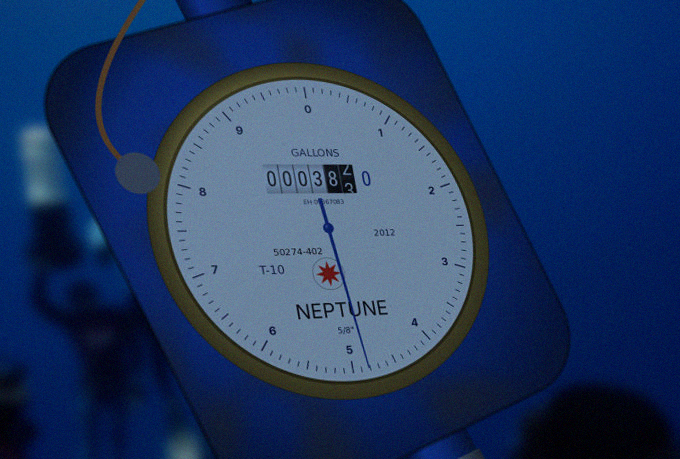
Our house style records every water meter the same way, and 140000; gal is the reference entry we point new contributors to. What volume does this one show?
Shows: 3824.8; gal
